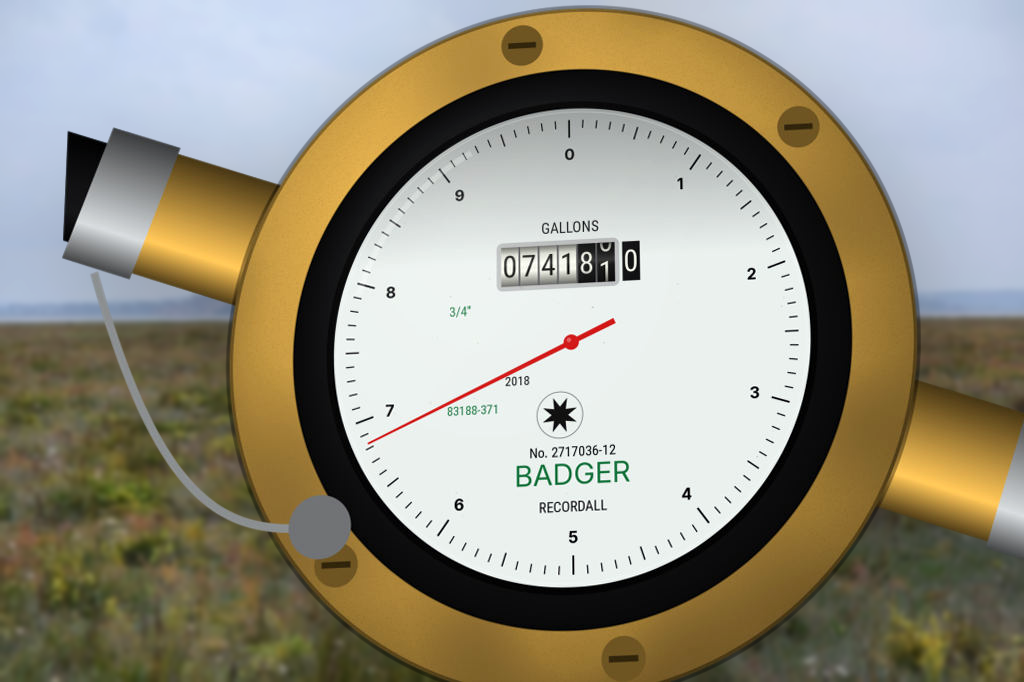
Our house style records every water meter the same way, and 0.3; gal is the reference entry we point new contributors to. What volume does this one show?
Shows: 741806.8; gal
